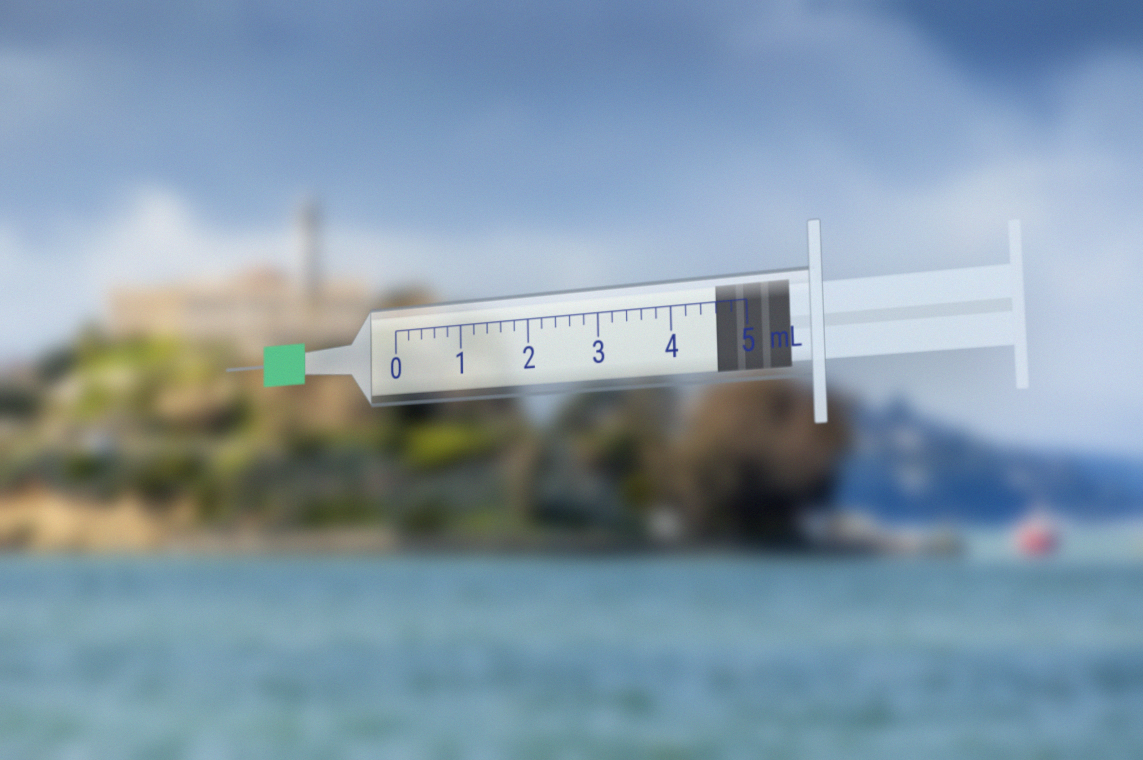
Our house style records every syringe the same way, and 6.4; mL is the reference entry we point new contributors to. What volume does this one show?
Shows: 4.6; mL
